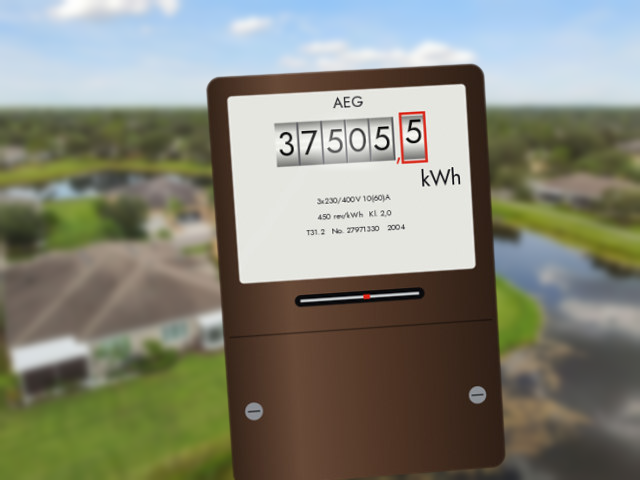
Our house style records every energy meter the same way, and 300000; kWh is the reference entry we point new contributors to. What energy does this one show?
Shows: 37505.5; kWh
